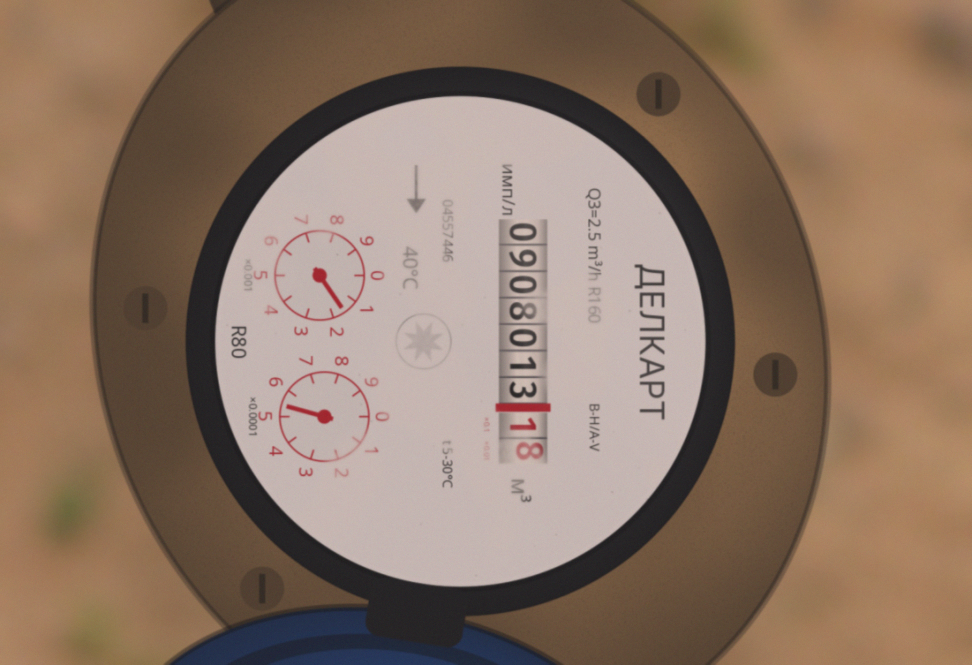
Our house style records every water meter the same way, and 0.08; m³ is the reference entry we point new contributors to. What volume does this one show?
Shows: 908013.1815; m³
